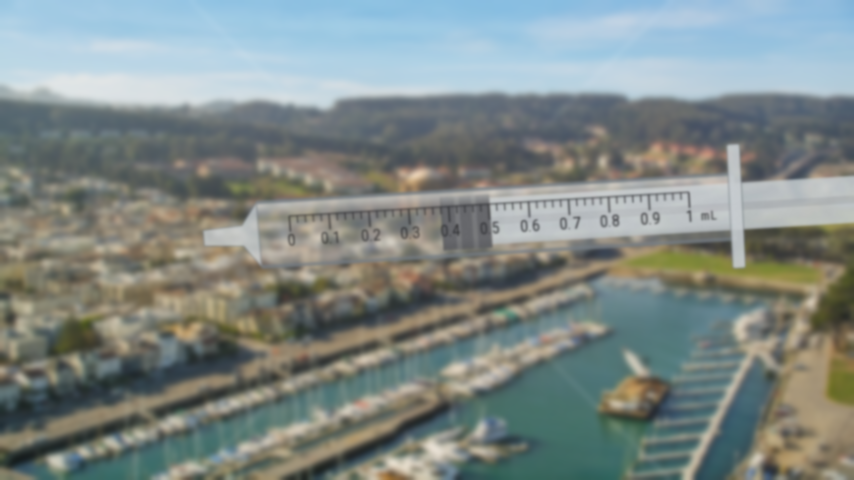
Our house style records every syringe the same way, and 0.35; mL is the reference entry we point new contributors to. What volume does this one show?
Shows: 0.38; mL
